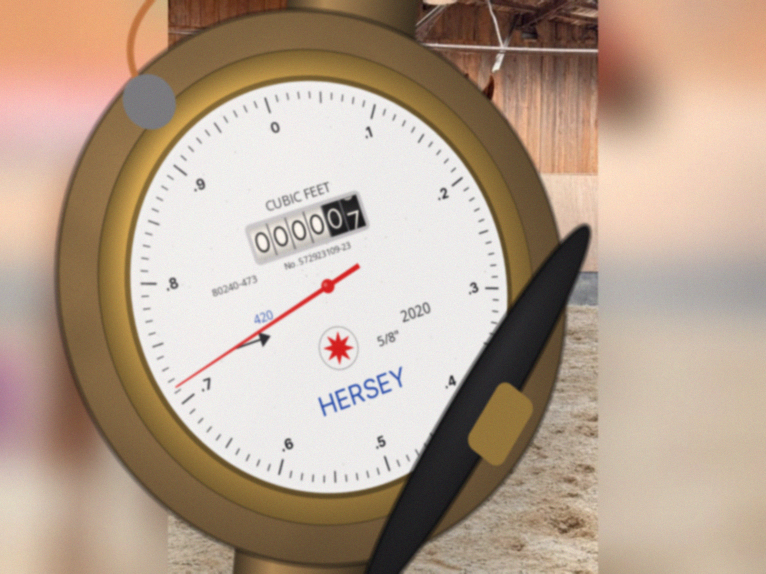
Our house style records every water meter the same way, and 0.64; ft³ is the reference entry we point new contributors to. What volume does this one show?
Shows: 6.71; ft³
